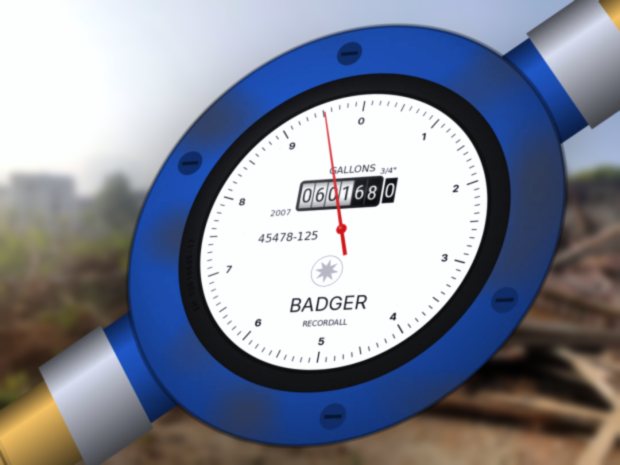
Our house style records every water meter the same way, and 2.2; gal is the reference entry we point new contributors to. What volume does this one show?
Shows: 601679.5; gal
